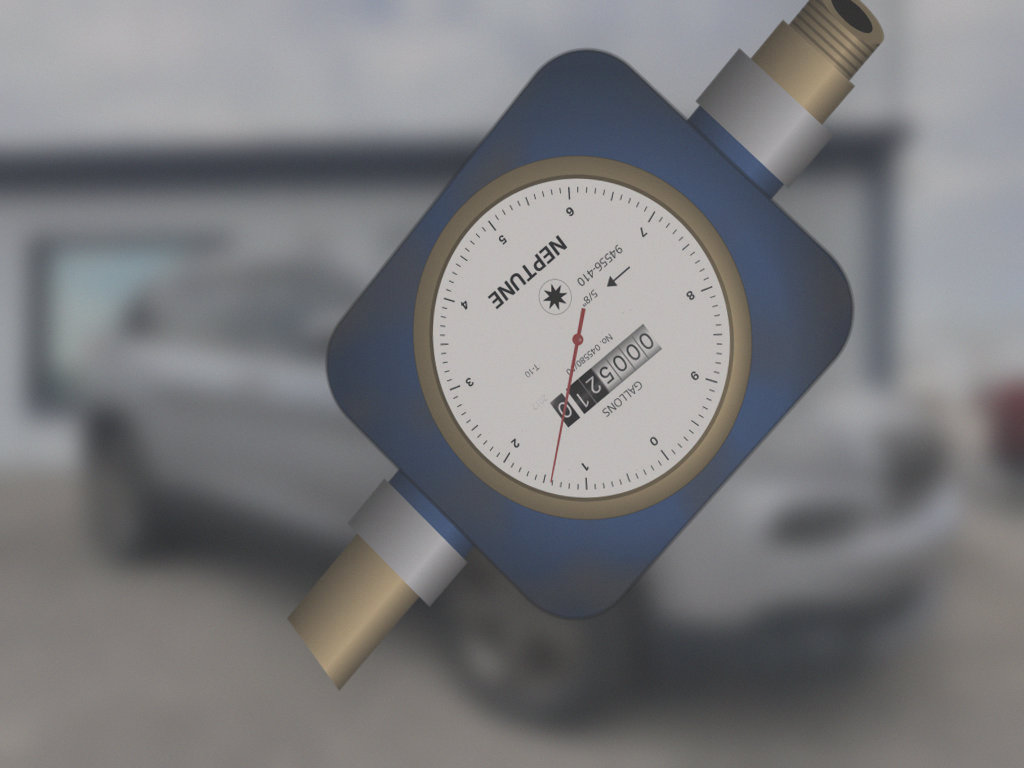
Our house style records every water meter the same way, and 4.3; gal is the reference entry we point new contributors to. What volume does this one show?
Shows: 5211.4; gal
